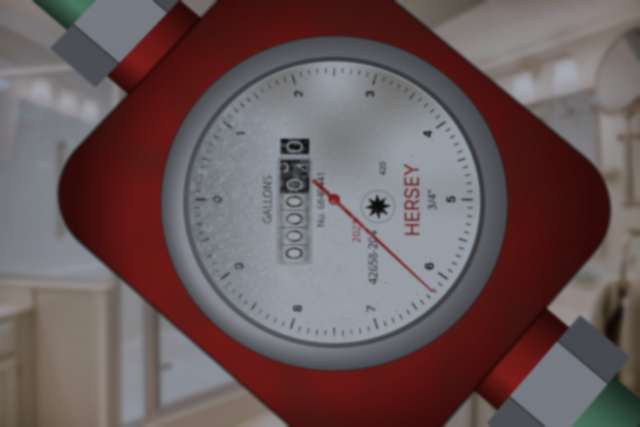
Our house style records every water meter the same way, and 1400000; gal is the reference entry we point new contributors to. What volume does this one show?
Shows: 36.2; gal
